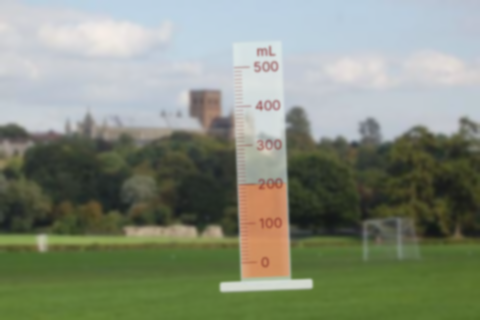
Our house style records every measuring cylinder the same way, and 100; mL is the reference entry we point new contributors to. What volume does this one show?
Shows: 200; mL
